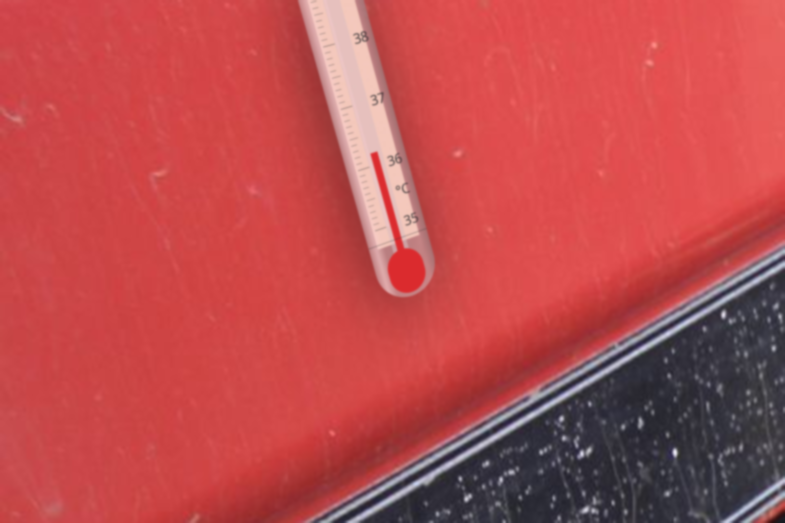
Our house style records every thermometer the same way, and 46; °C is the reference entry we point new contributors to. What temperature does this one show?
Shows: 36.2; °C
